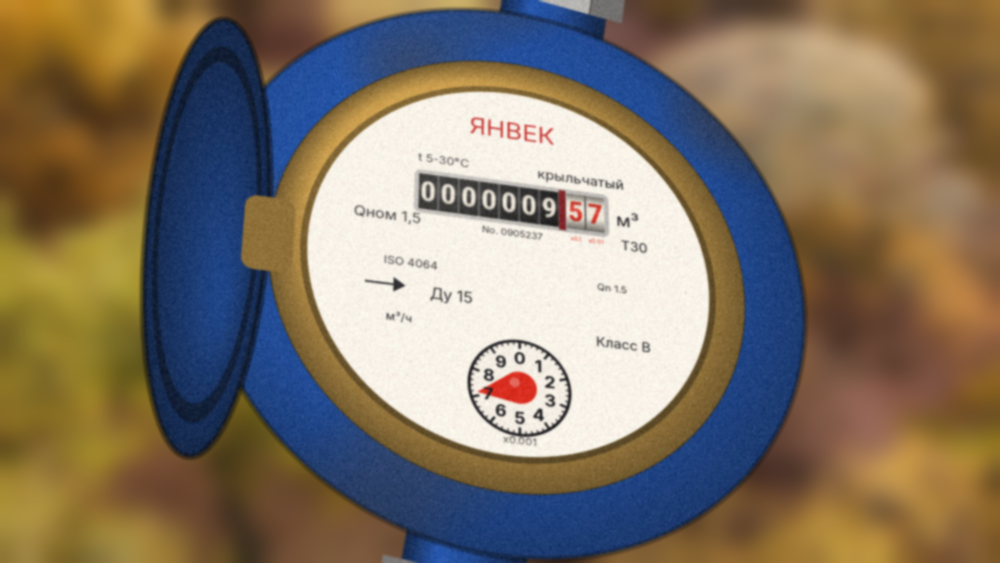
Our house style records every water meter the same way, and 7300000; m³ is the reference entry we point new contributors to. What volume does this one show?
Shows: 9.577; m³
